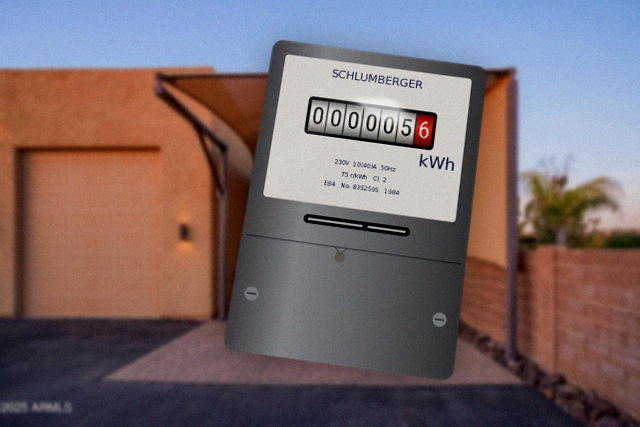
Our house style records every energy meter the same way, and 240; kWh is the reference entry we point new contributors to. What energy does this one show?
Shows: 5.6; kWh
